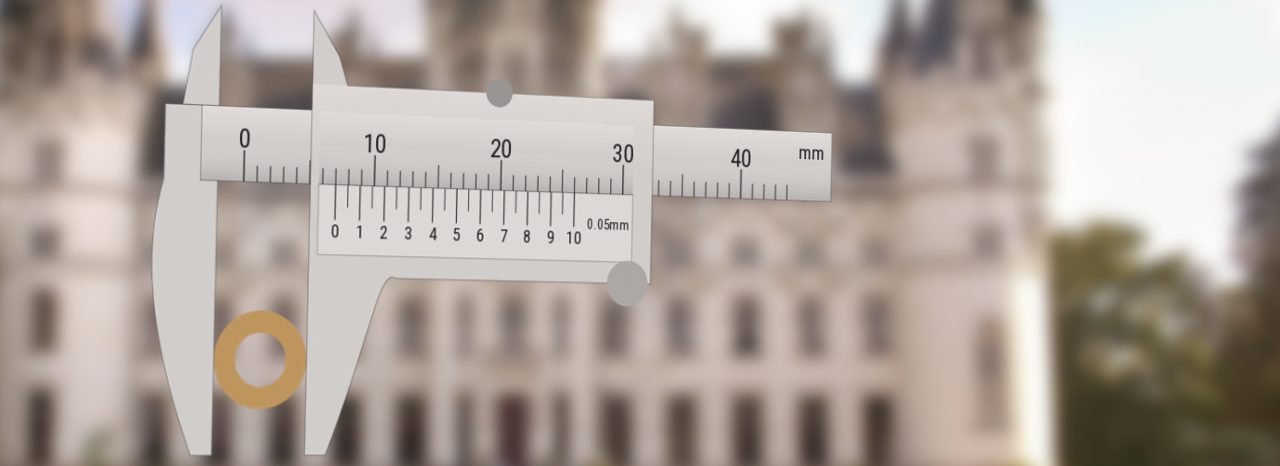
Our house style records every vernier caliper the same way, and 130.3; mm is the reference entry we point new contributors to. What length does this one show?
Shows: 7.0; mm
